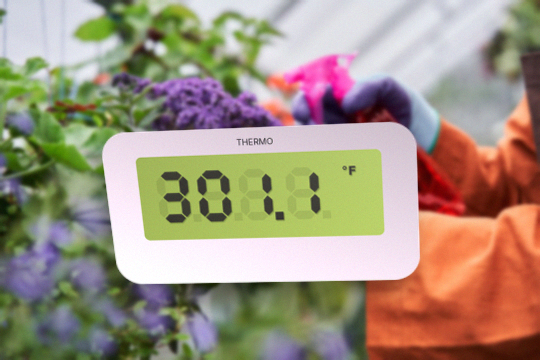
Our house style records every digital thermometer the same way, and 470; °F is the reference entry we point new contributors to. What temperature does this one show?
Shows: 301.1; °F
